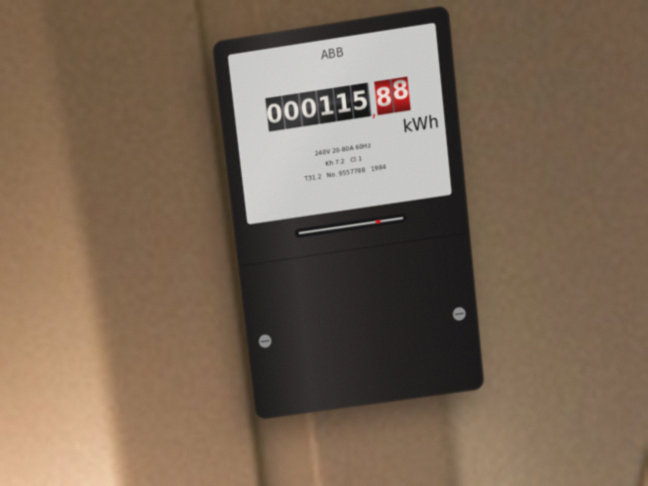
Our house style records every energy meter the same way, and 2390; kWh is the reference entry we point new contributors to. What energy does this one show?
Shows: 115.88; kWh
